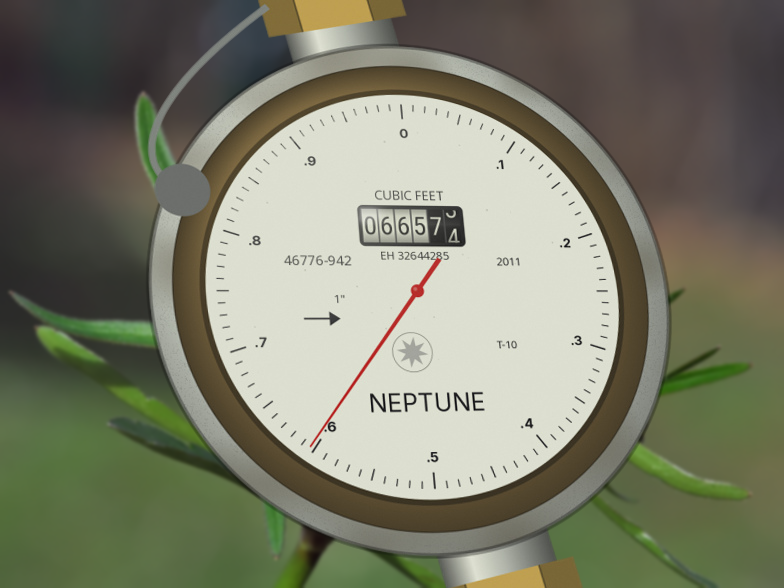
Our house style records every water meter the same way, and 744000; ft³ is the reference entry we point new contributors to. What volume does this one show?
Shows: 66573.60; ft³
